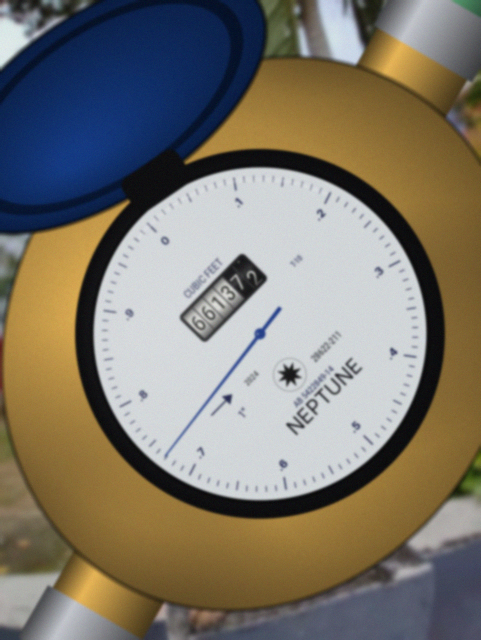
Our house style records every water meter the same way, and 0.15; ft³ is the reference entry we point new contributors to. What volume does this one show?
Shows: 661371.73; ft³
